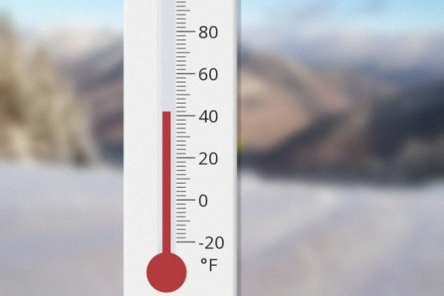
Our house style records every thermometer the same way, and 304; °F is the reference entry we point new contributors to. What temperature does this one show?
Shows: 42; °F
